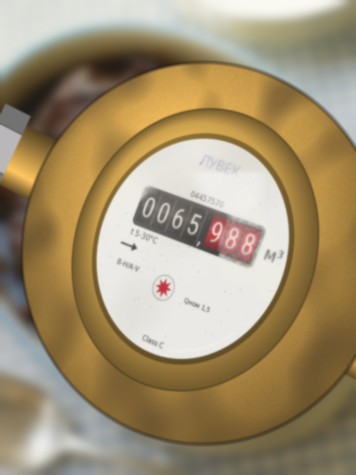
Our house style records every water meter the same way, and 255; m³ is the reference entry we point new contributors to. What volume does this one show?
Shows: 65.988; m³
